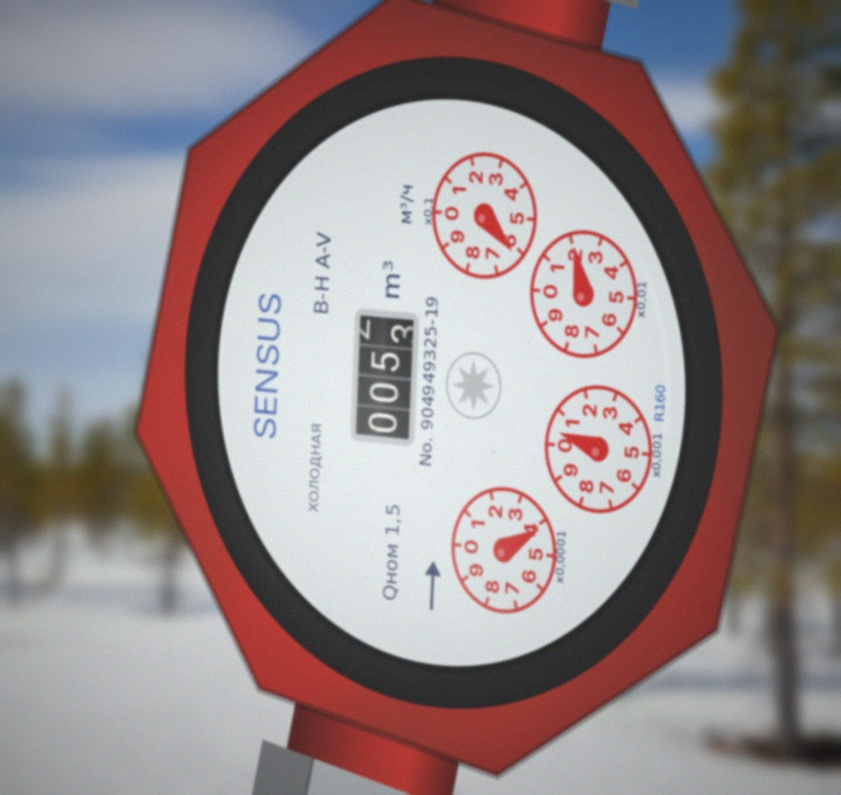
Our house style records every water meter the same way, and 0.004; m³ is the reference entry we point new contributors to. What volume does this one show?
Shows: 52.6204; m³
